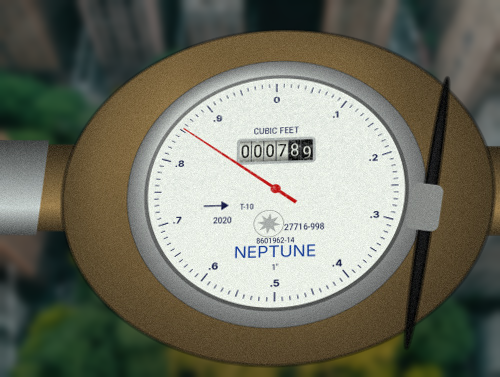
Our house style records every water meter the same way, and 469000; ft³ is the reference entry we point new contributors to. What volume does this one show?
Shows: 788.85; ft³
